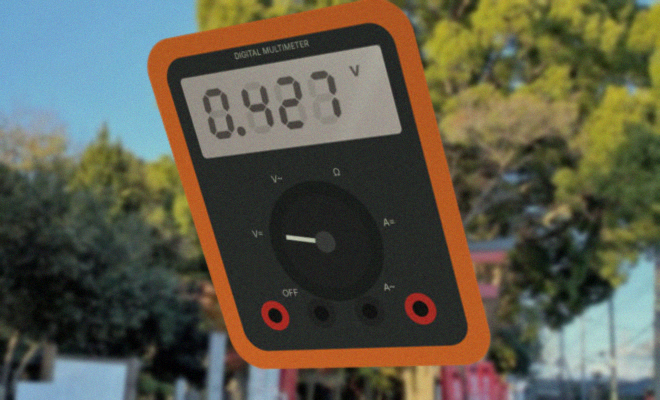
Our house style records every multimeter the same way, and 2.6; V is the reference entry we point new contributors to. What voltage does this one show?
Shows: 0.427; V
